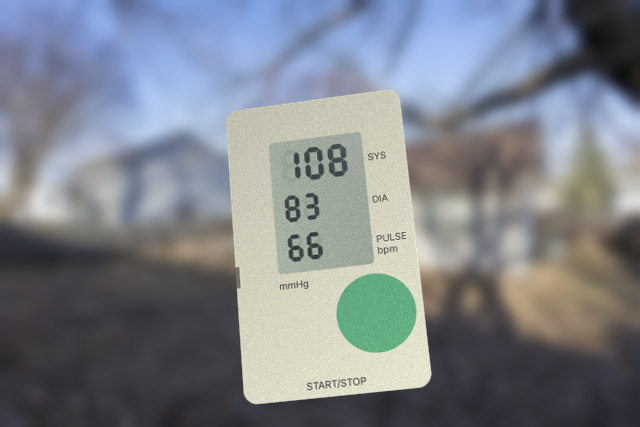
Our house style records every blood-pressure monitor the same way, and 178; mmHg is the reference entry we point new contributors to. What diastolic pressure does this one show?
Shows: 83; mmHg
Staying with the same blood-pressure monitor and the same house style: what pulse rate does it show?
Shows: 66; bpm
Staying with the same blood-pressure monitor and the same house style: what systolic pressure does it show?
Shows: 108; mmHg
